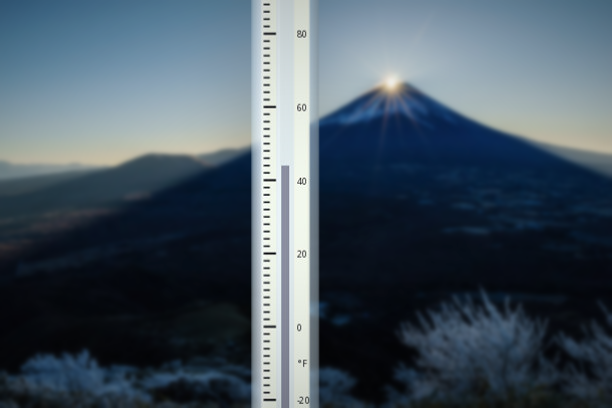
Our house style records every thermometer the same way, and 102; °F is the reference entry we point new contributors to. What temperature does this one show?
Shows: 44; °F
